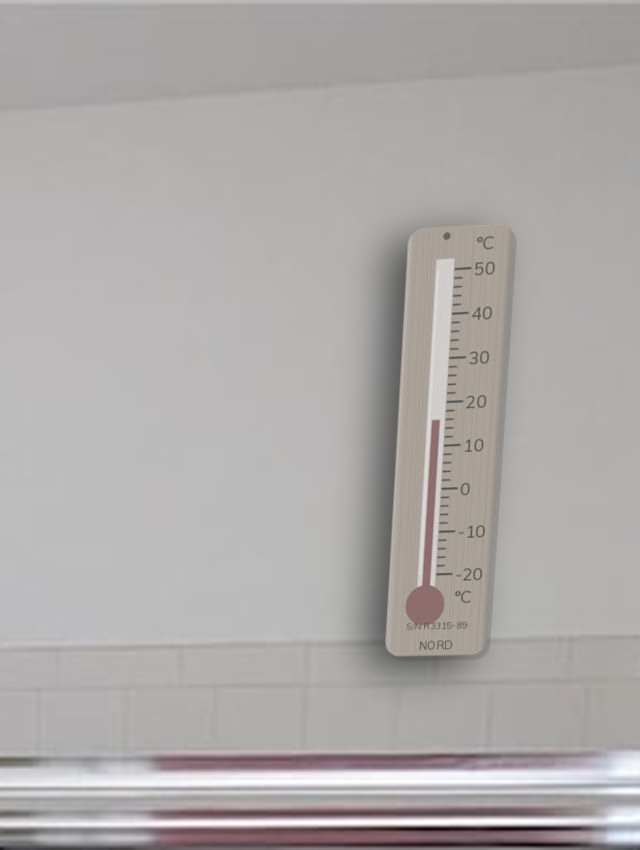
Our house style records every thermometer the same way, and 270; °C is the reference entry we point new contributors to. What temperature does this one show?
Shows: 16; °C
